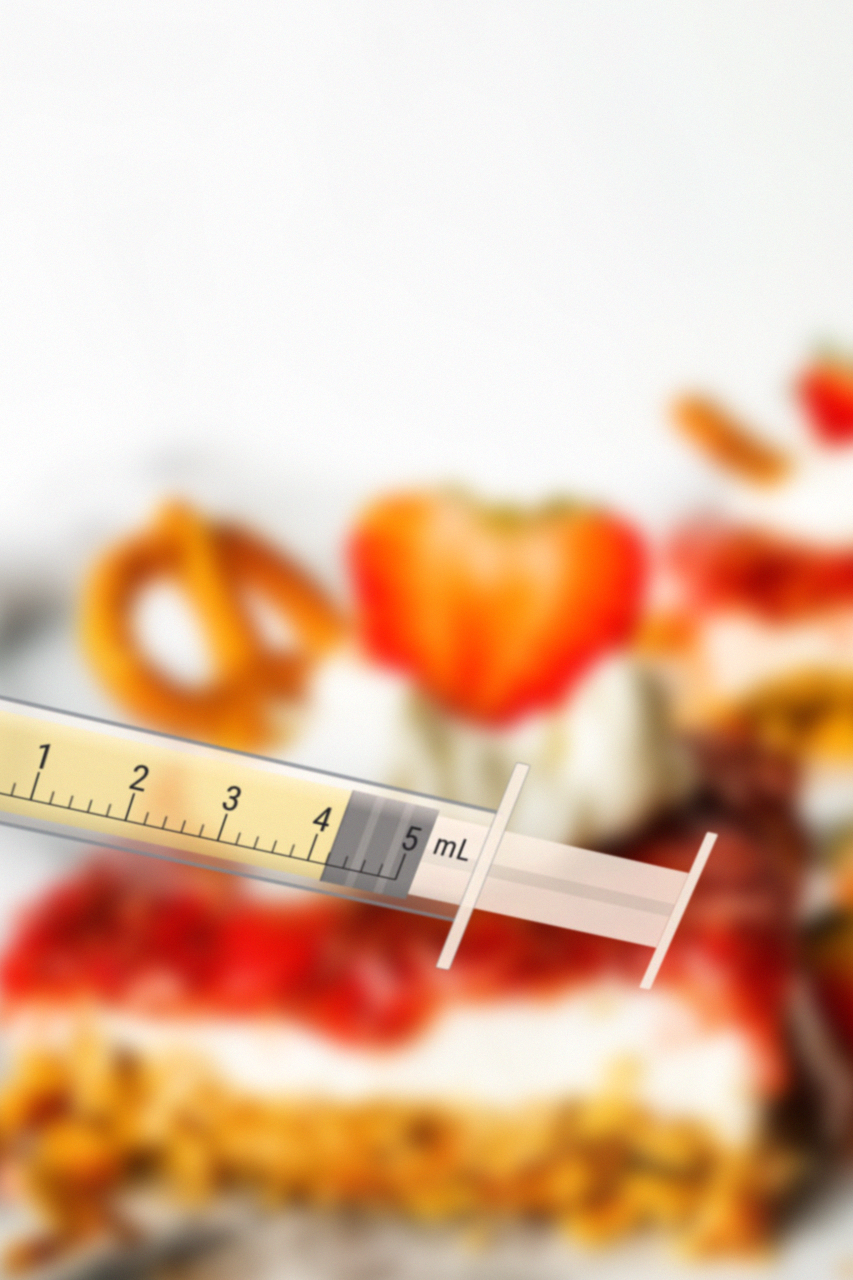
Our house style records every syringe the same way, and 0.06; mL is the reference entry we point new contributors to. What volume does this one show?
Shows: 4.2; mL
